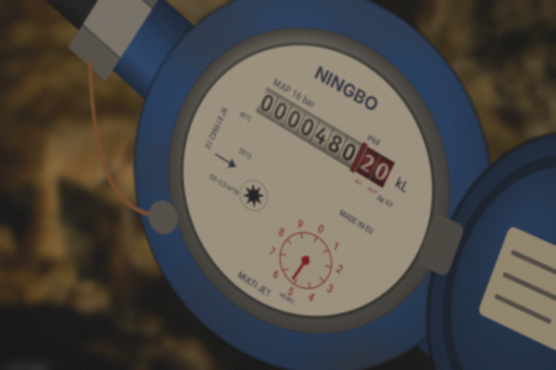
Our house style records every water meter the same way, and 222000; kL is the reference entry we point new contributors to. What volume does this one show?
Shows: 480.205; kL
